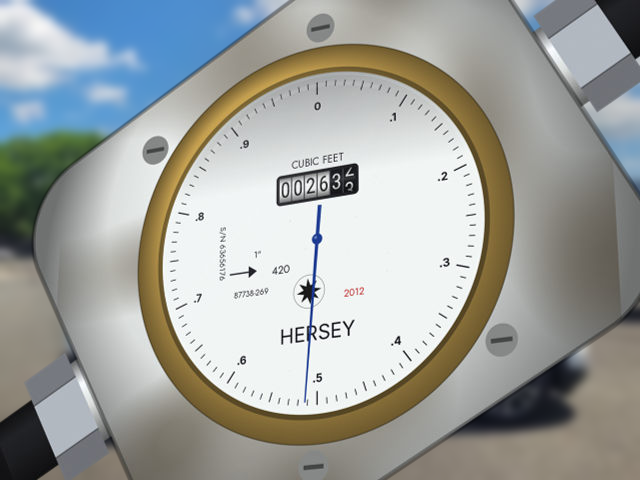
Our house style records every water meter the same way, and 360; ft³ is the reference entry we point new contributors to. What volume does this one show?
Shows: 2632.51; ft³
